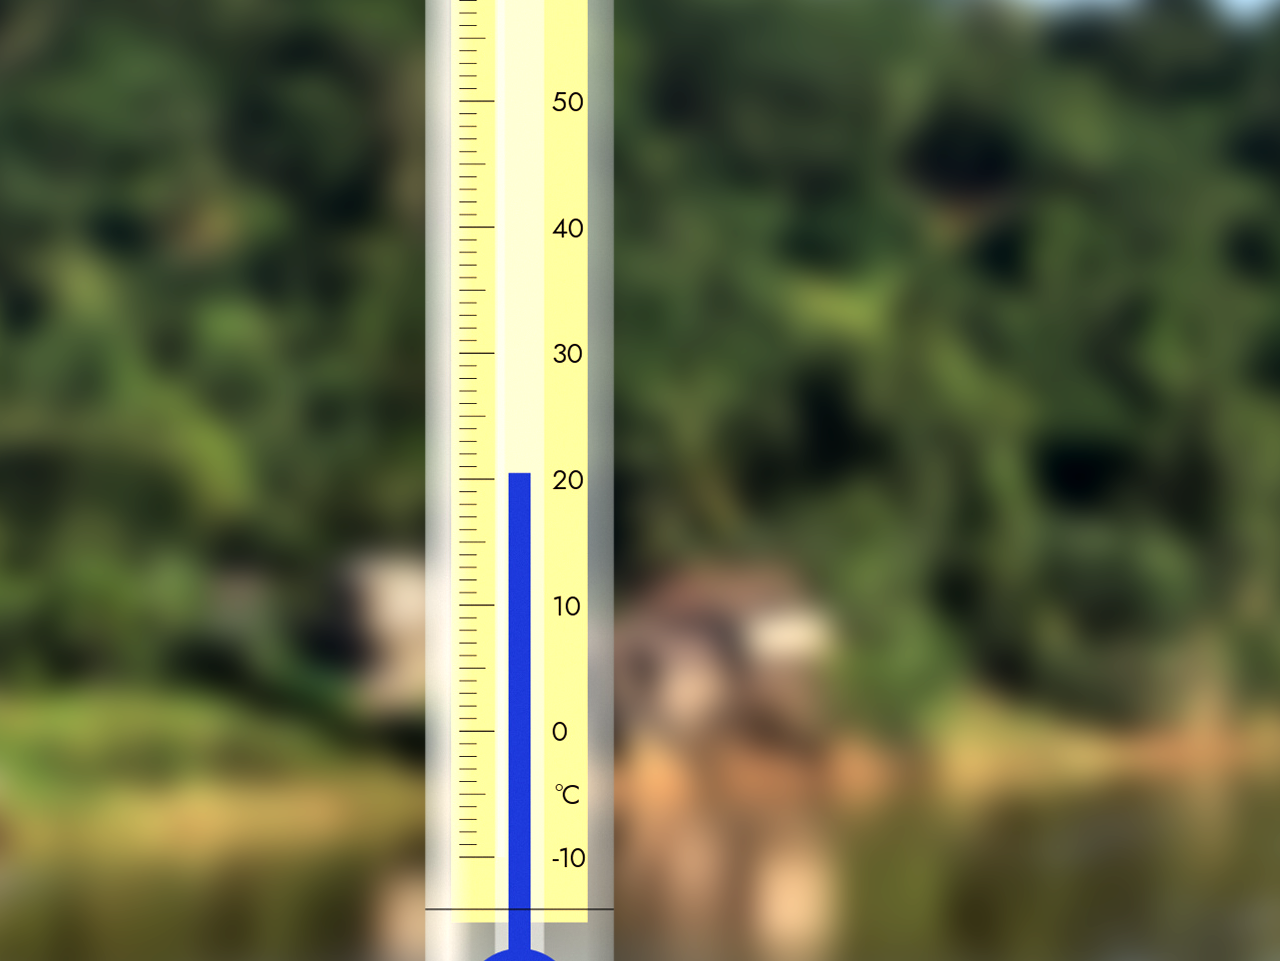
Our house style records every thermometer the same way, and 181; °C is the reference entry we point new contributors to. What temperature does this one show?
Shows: 20.5; °C
